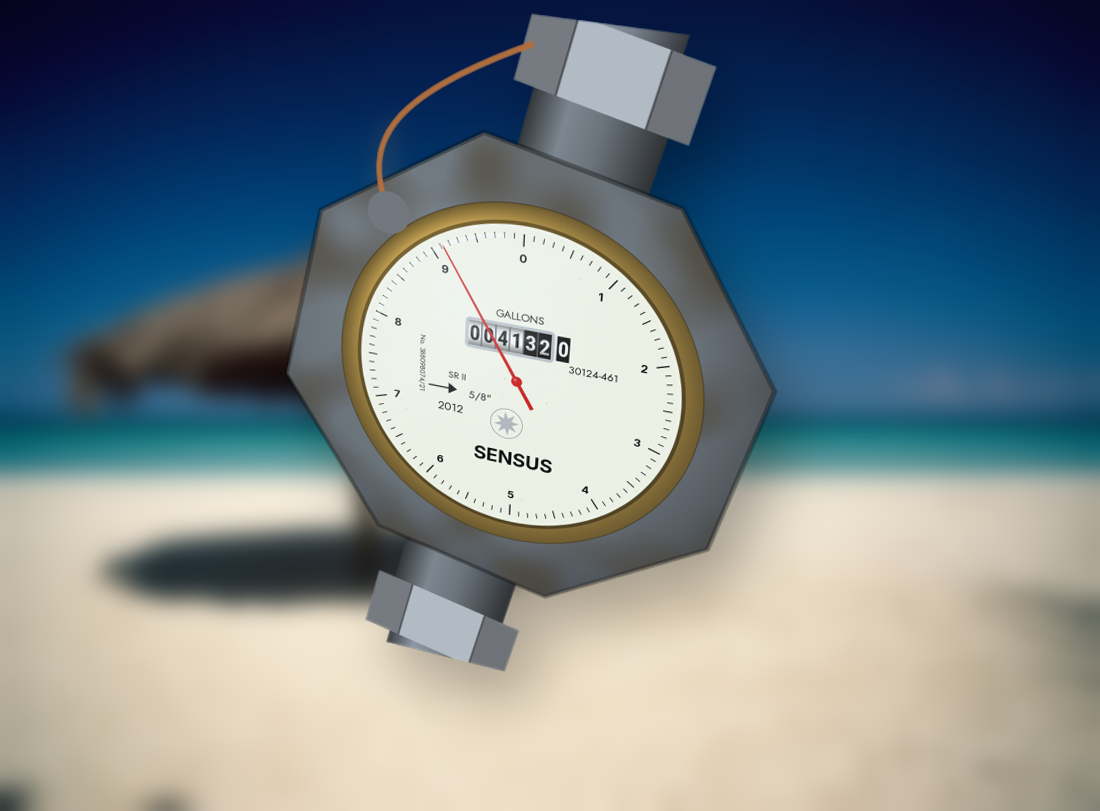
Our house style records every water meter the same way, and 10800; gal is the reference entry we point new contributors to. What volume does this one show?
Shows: 41319.1; gal
